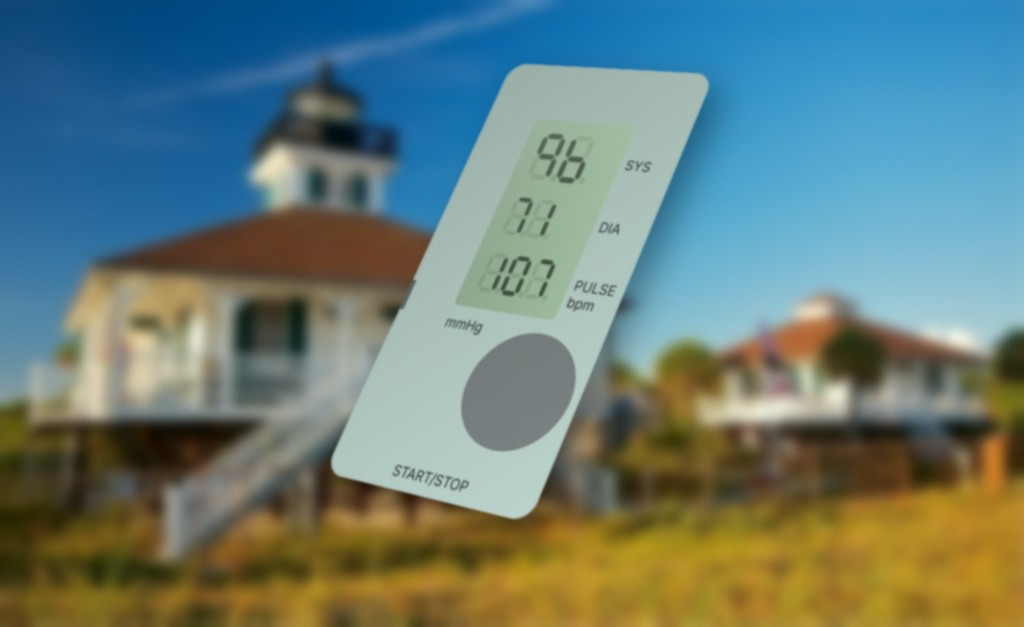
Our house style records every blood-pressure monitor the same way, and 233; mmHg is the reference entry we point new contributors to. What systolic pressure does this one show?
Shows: 96; mmHg
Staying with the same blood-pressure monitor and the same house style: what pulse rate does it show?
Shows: 107; bpm
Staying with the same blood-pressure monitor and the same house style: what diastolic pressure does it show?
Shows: 71; mmHg
